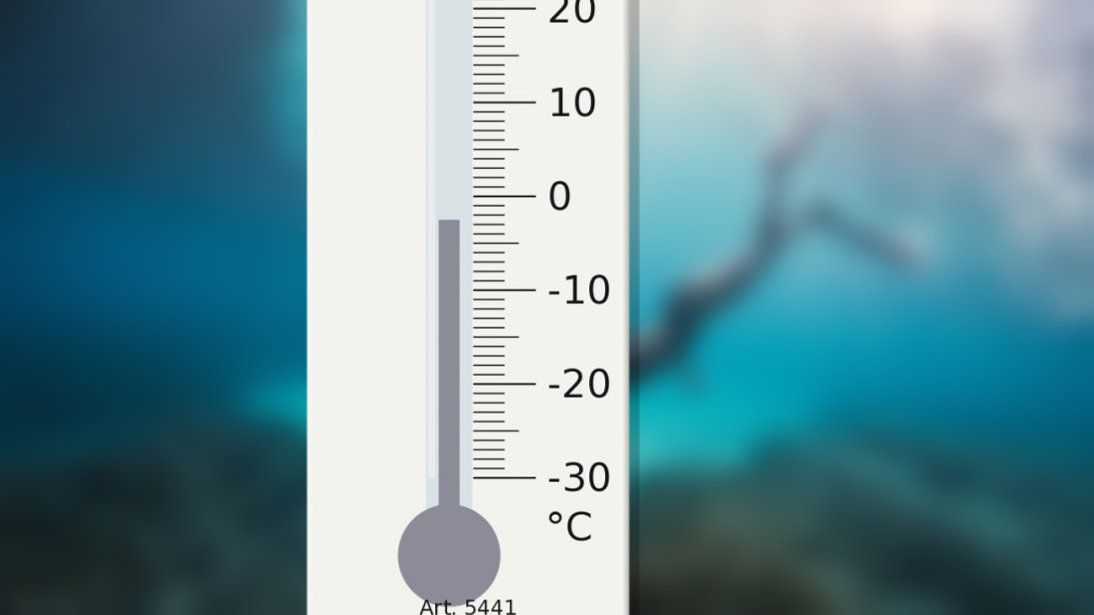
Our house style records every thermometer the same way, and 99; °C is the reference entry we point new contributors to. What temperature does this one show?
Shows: -2.5; °C
